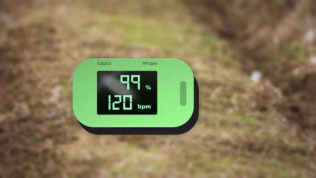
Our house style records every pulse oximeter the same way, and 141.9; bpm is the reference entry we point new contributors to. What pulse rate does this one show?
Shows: 120; bpm
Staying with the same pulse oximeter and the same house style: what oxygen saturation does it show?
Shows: 99; %
